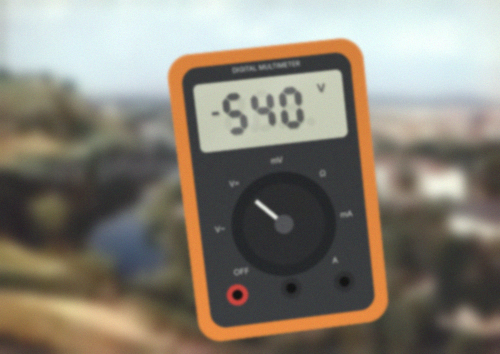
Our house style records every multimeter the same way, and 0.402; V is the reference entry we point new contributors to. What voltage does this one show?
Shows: -540; V
